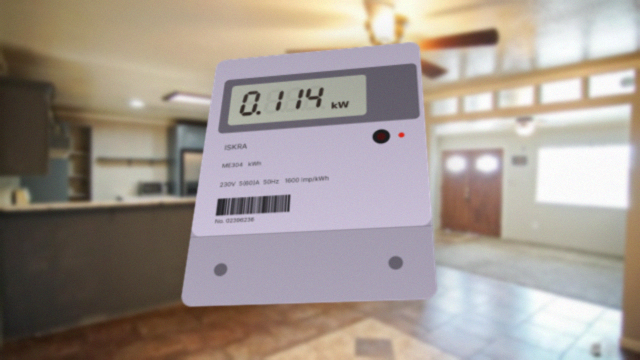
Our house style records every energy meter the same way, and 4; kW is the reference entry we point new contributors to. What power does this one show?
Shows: 0.114; kW
